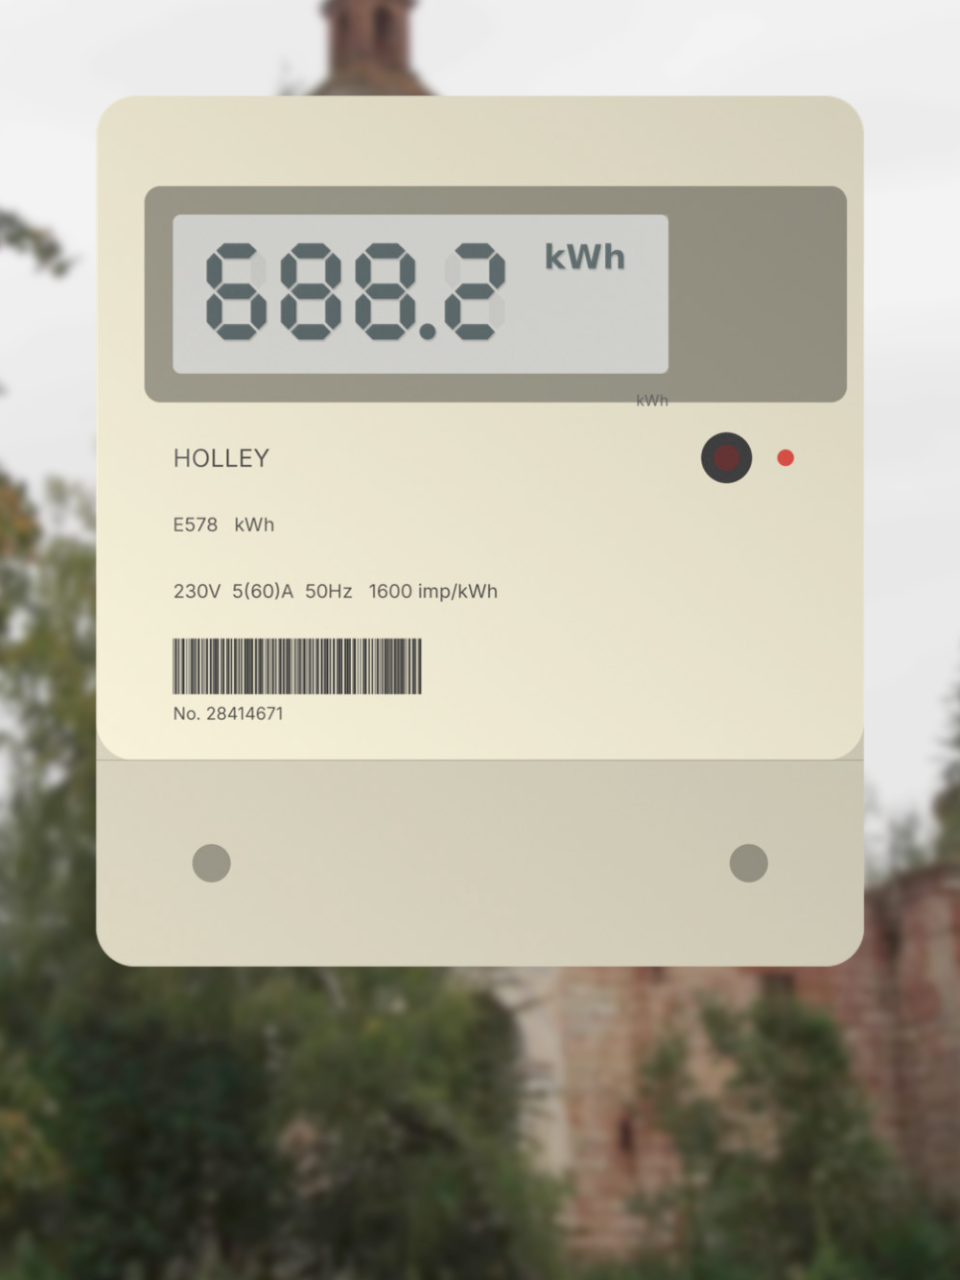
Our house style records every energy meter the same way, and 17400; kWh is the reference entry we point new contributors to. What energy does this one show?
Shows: 688.2; kWh
